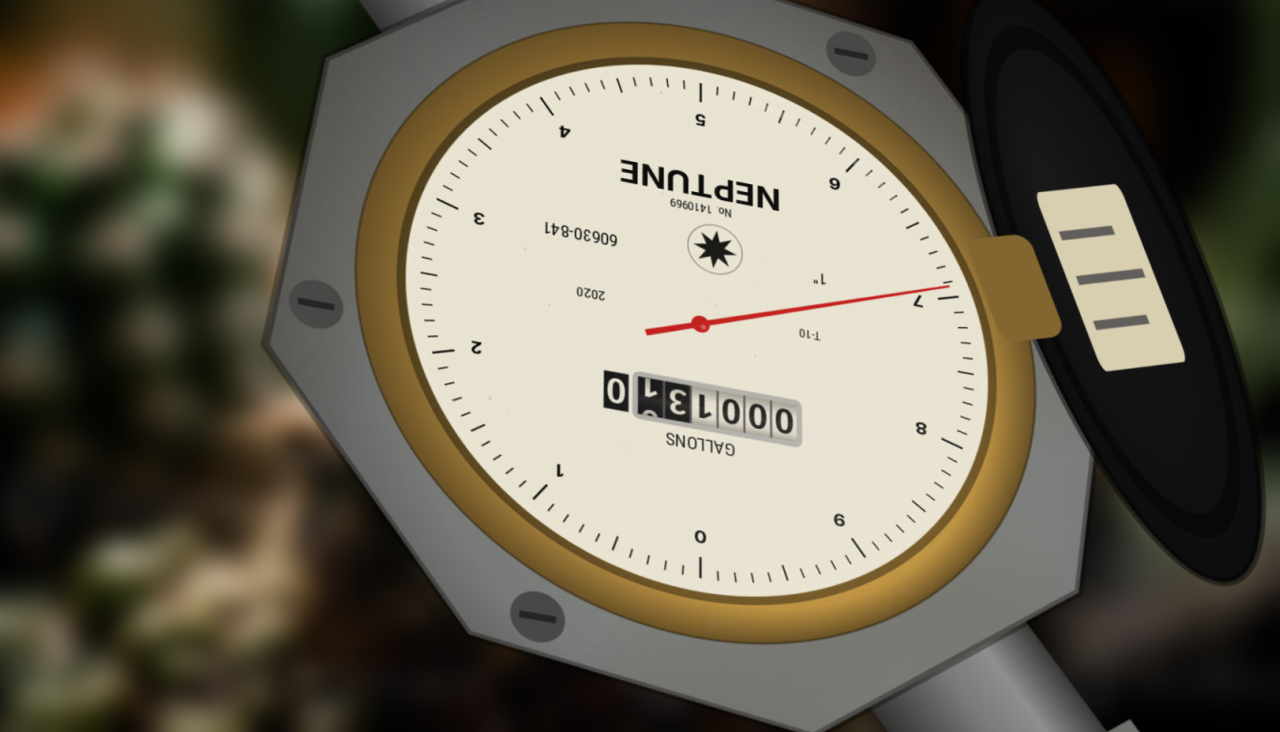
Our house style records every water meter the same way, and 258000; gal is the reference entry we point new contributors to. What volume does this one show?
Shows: 1306.9; gal
